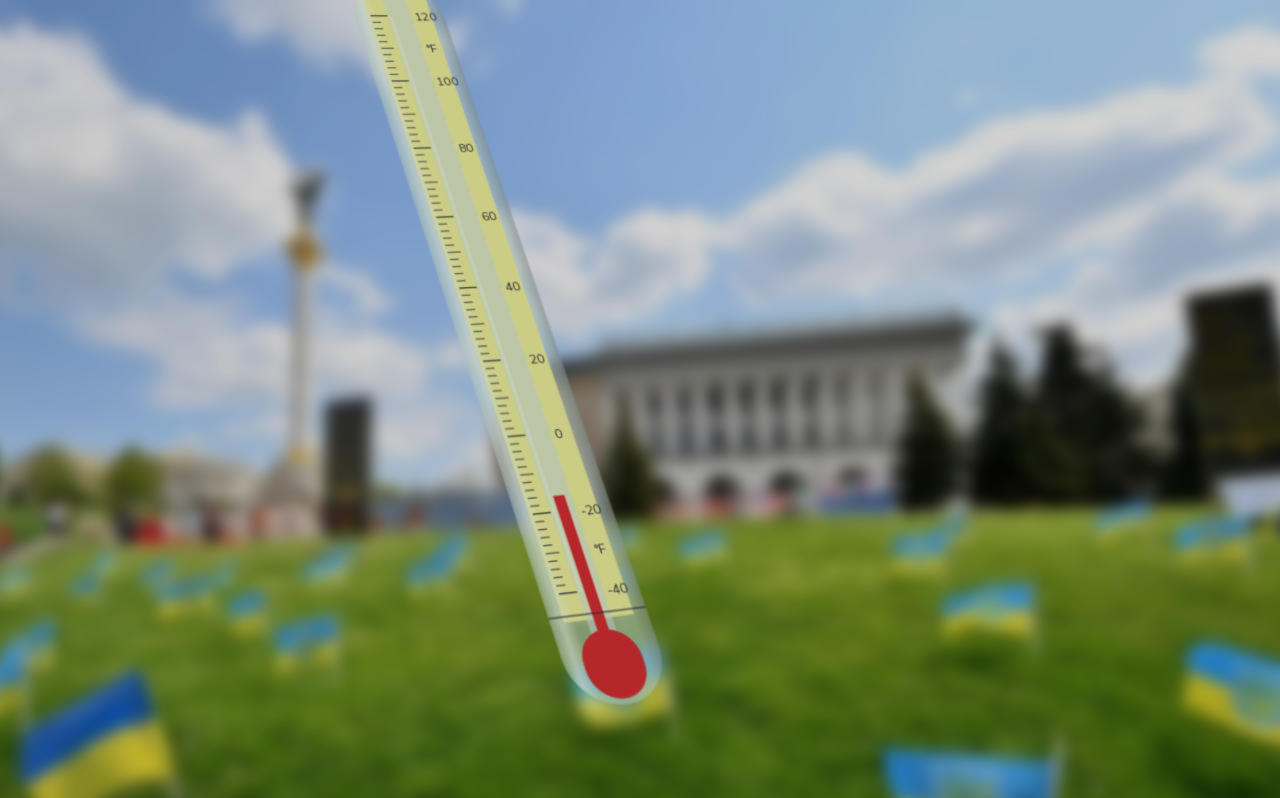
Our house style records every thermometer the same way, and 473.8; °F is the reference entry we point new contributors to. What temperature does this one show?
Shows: -16; °F
